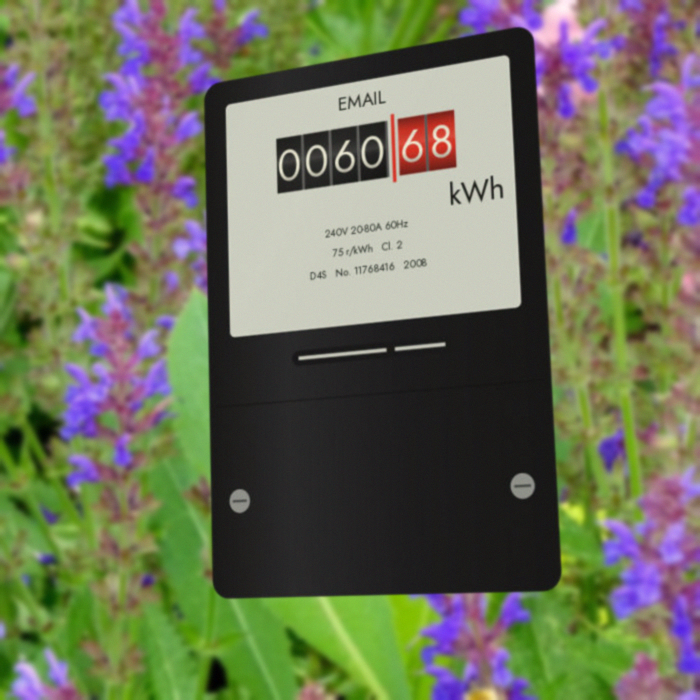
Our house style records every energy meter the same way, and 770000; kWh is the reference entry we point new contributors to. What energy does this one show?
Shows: 60.68; kWh
